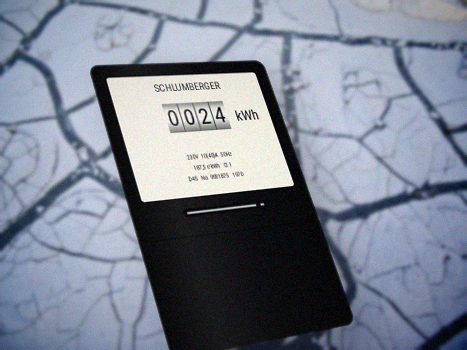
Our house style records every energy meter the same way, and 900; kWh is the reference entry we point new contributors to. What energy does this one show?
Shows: 24; kWh
